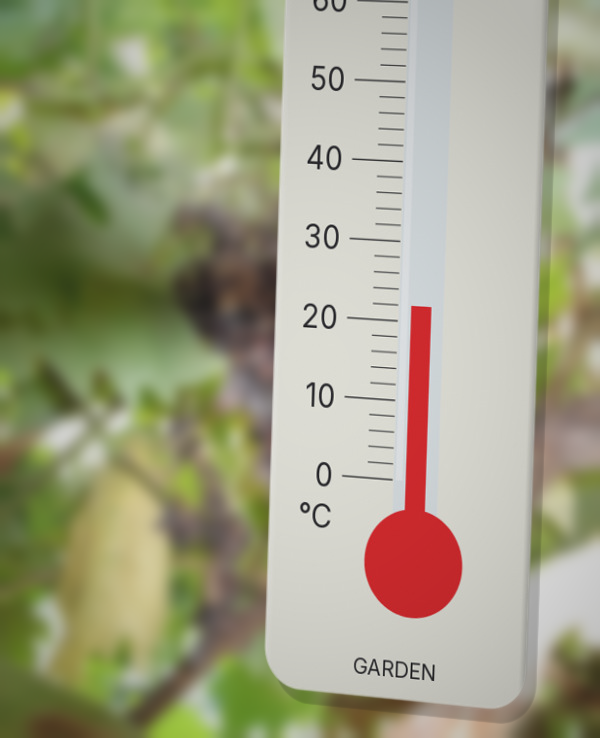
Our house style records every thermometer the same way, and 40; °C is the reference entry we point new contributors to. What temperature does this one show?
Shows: 22; °C
